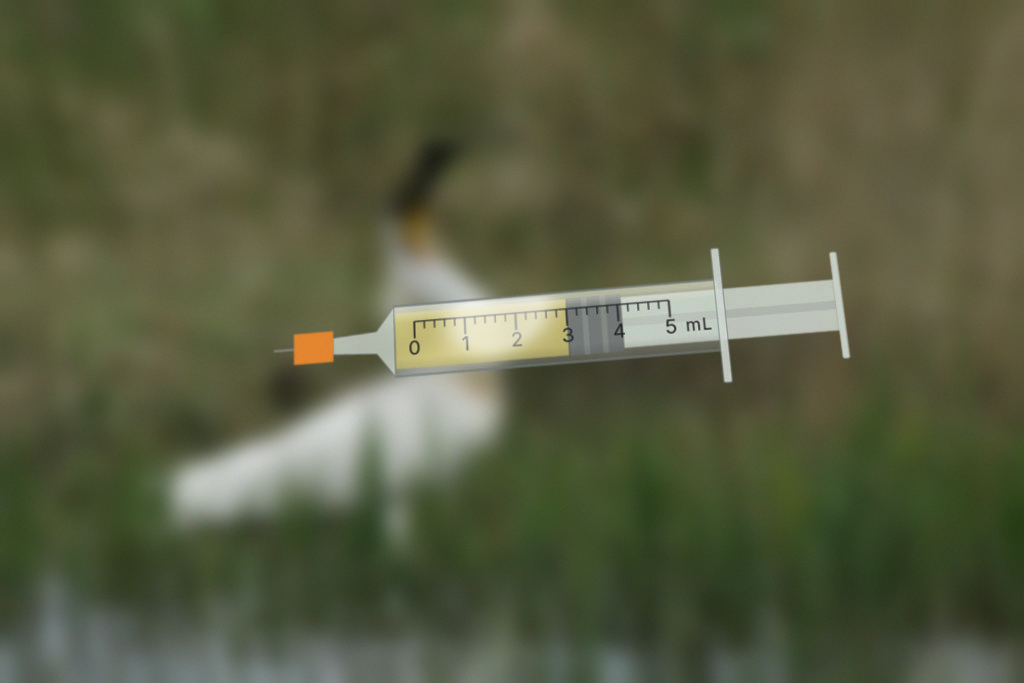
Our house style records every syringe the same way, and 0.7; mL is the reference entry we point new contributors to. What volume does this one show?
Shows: 3; mL
